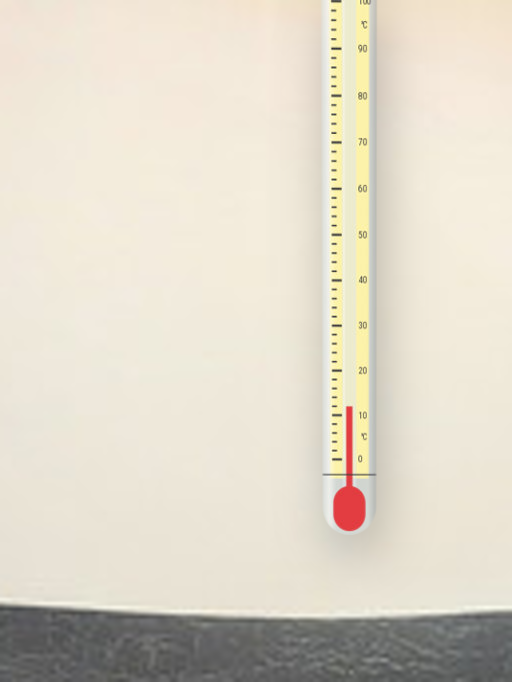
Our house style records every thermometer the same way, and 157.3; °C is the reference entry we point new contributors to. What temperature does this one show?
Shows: 12; °C
